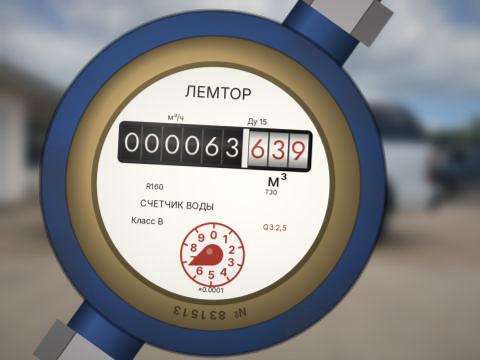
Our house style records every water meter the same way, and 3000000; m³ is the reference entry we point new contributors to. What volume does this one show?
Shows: 63.6396; m³
